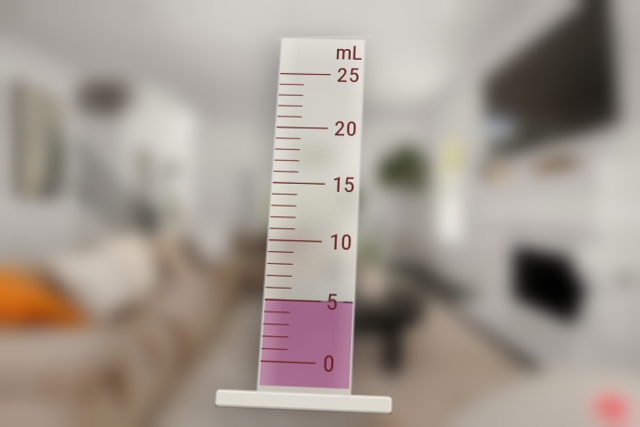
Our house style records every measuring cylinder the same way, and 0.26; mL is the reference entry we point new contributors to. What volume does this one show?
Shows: 5; mL
